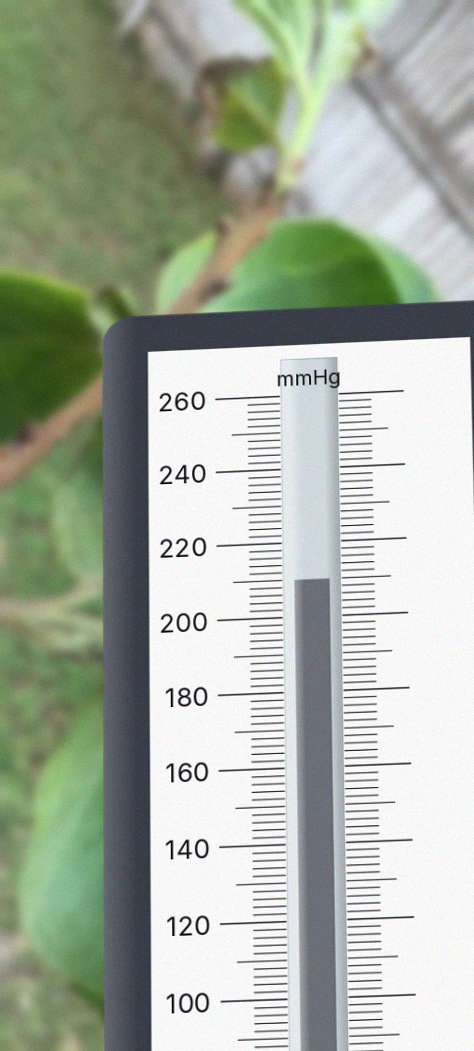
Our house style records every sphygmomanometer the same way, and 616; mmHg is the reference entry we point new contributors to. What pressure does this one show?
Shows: 210; mmHg
